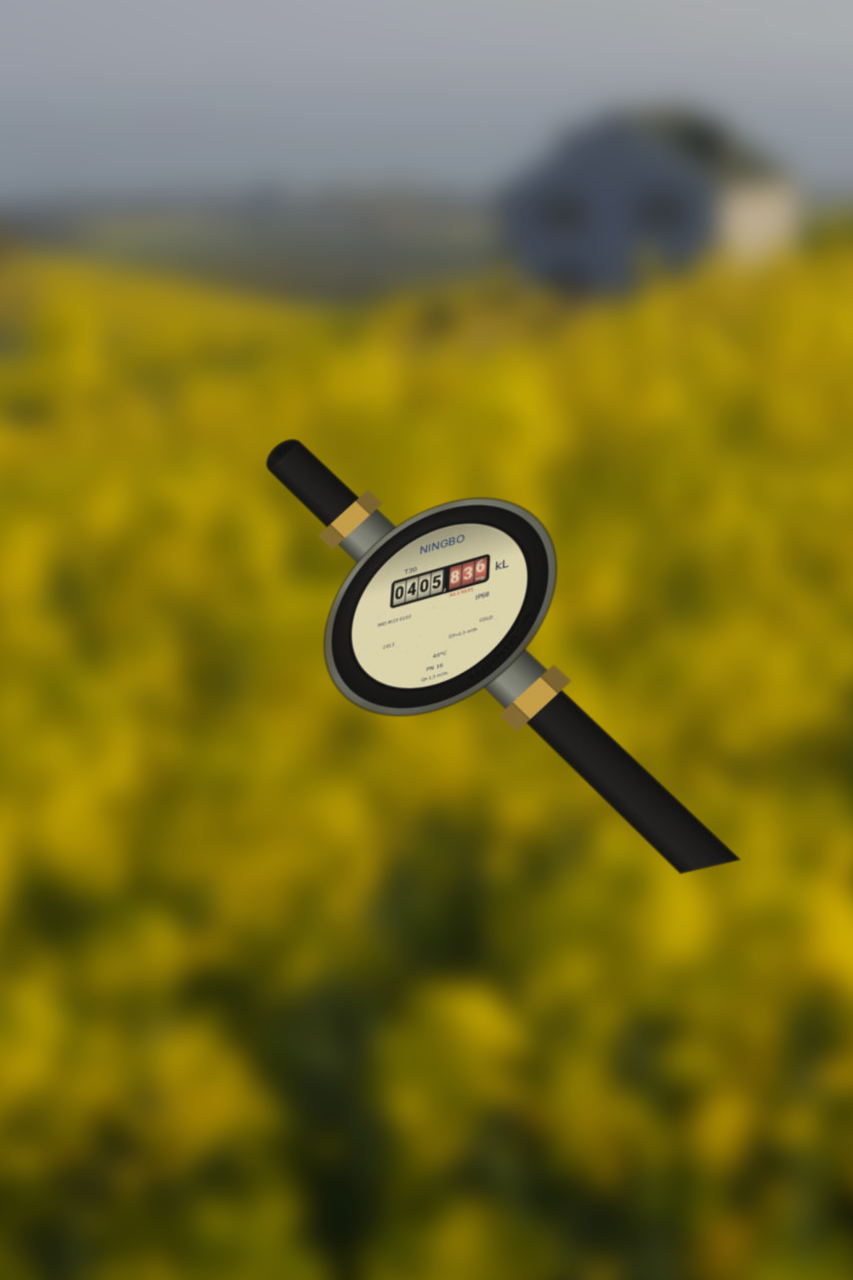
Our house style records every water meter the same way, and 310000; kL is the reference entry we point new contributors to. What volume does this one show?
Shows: 405.836; kL
